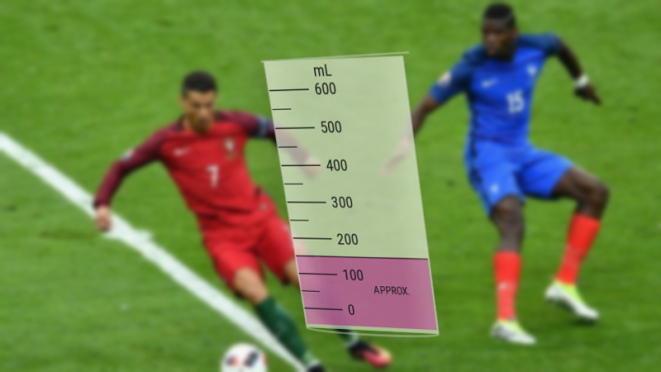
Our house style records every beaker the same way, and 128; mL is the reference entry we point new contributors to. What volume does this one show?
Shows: 150; mL
